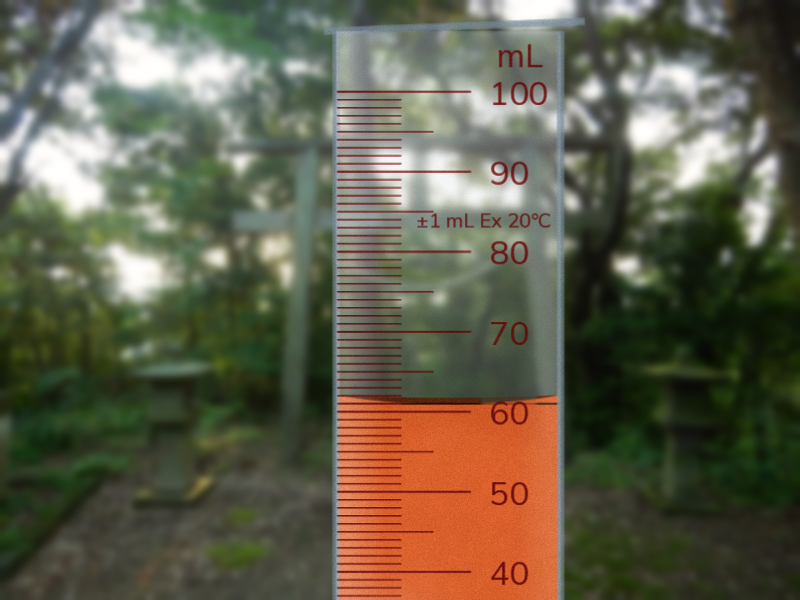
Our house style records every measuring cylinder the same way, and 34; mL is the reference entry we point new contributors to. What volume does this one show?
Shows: 61; mL
